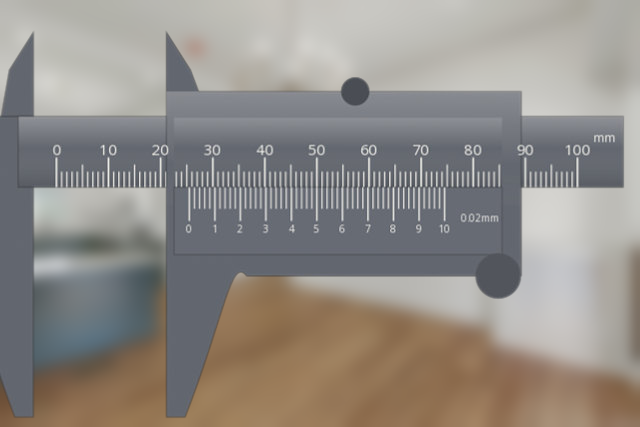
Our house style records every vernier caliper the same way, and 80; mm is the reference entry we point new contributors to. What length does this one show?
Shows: 25.5; mm
